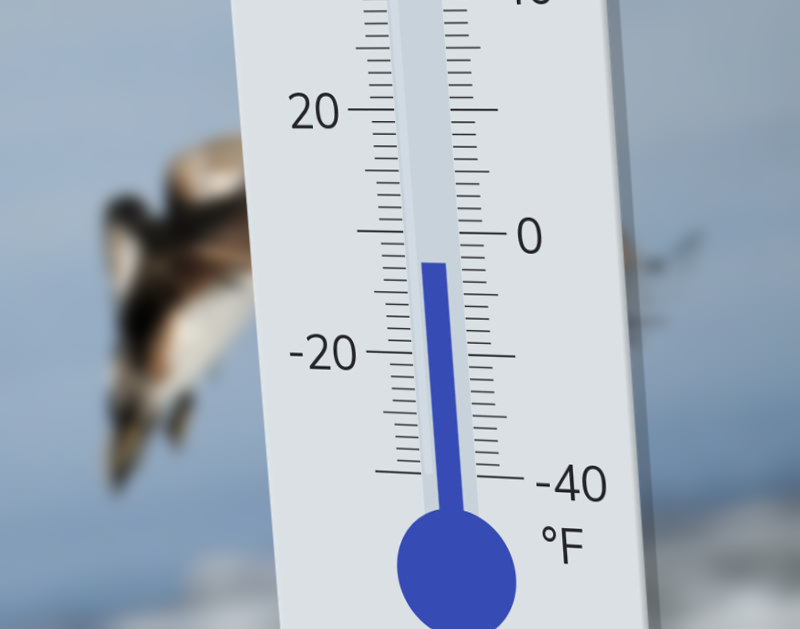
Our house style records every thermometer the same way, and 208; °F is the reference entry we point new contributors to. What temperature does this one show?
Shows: -5; °F
